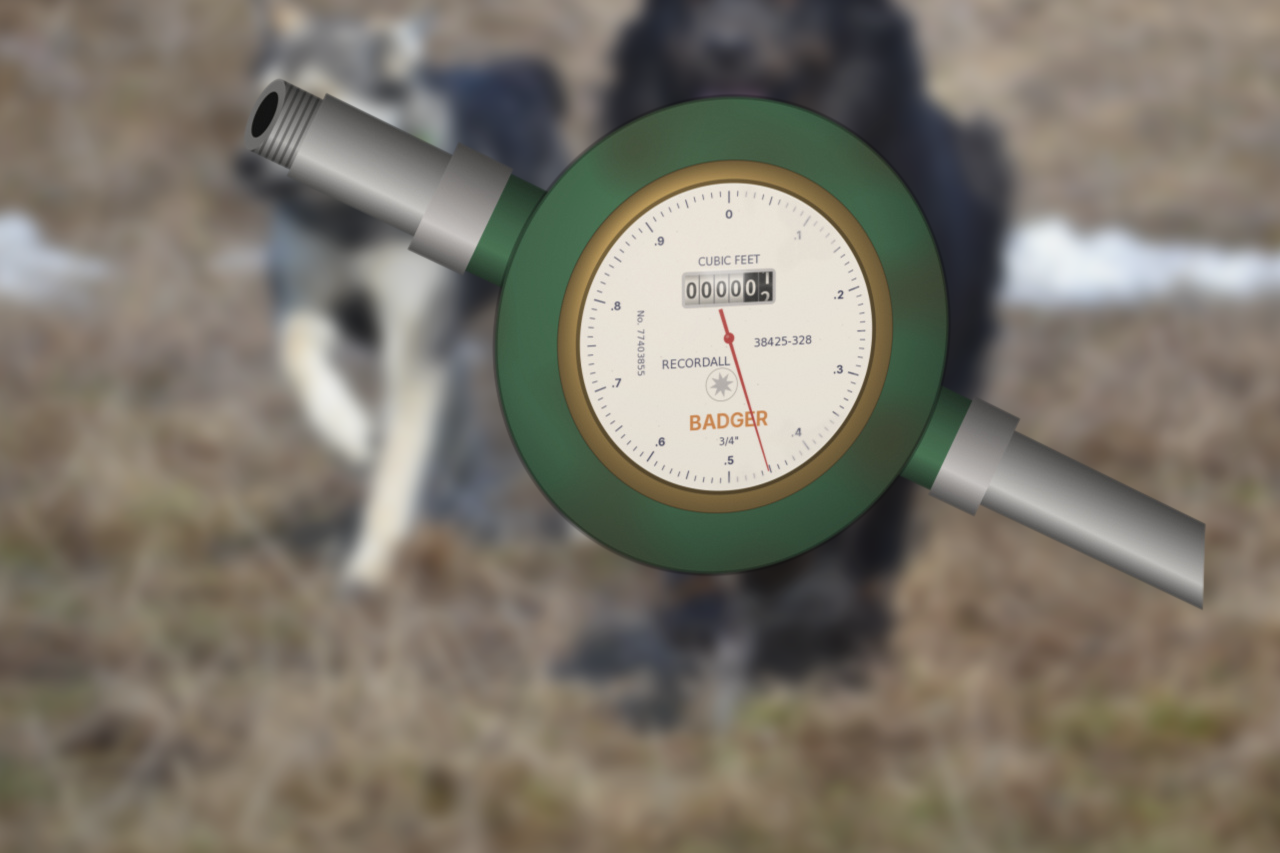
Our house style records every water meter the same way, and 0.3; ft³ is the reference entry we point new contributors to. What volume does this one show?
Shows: 1.45; ft³
